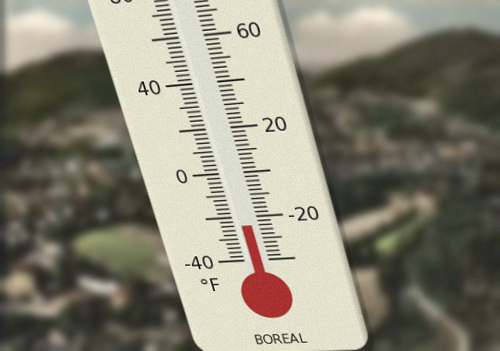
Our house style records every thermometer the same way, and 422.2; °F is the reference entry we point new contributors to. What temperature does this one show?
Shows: -24; °F
